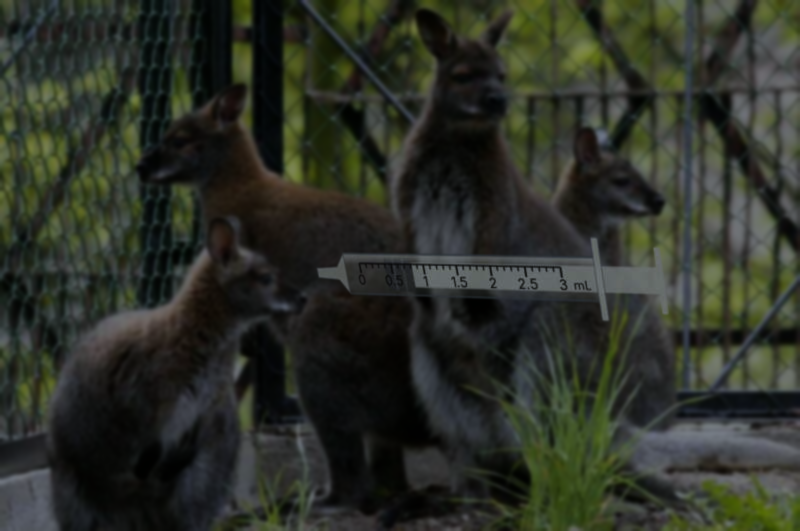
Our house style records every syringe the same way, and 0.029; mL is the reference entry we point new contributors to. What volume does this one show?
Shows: 0.4; mL
